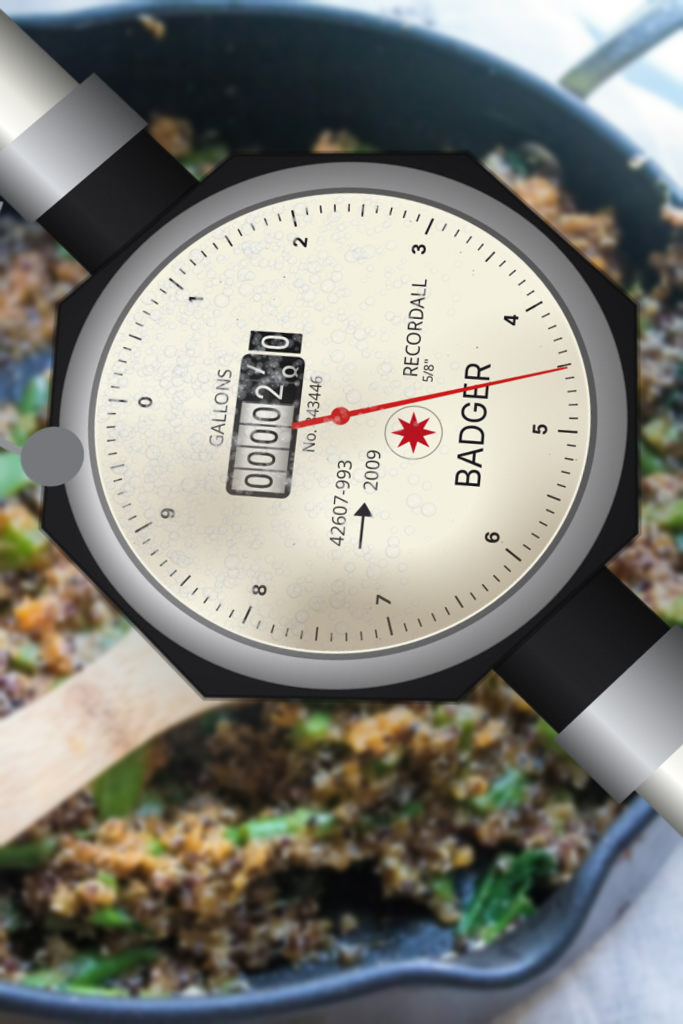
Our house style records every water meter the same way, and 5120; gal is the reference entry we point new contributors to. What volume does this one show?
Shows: 274.5; gal
